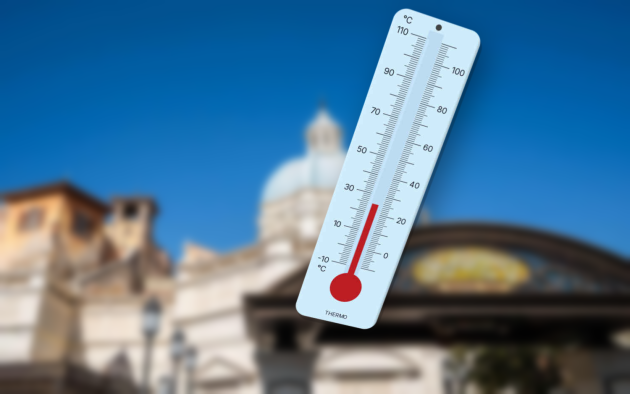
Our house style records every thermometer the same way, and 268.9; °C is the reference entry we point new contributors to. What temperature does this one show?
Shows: 25; °C
